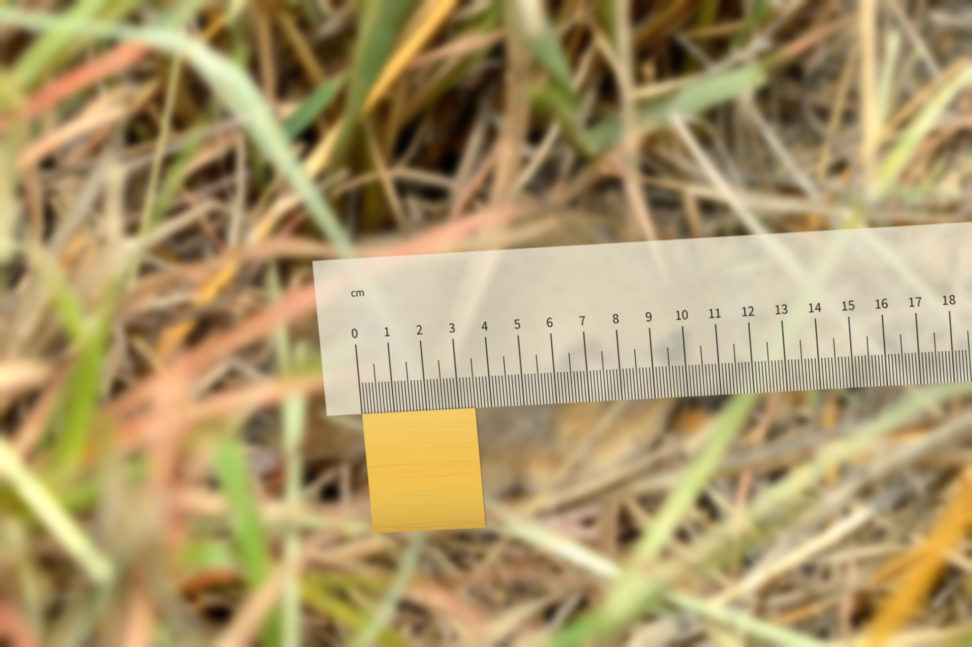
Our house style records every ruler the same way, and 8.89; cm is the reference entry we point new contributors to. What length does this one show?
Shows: 3.5; cm
